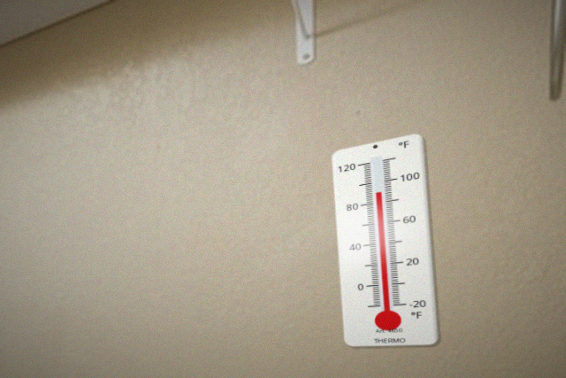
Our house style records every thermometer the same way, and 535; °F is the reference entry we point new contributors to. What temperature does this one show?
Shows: 90; °F
